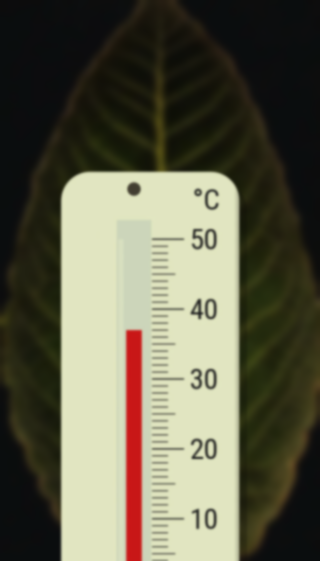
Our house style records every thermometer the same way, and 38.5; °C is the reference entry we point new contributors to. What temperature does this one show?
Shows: 37; °C
